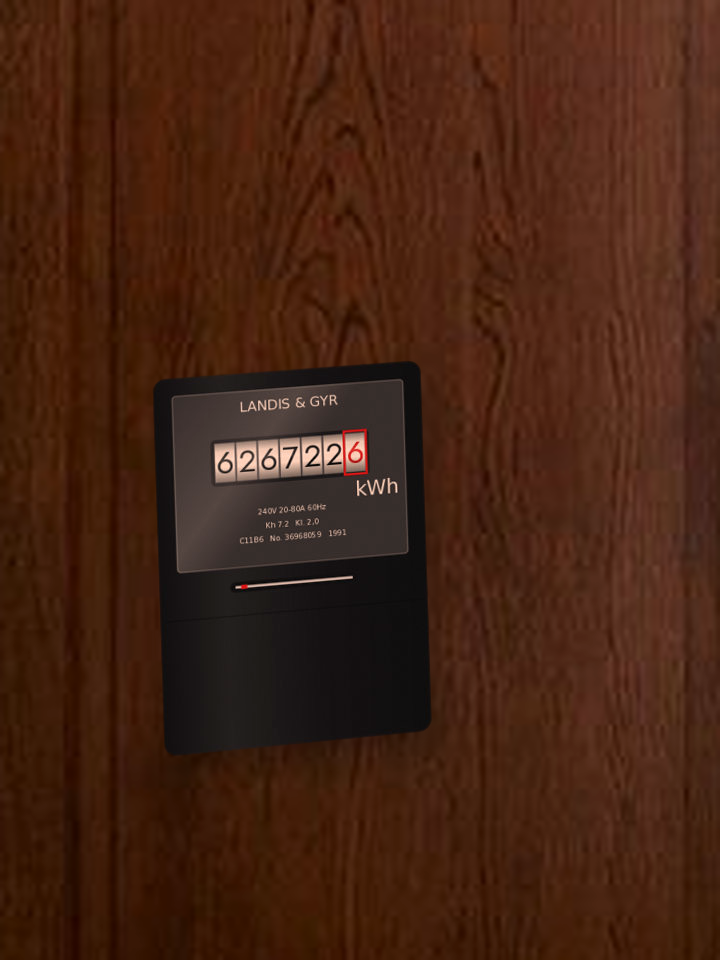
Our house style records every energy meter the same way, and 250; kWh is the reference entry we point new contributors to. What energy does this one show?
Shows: 626722.6; kWh
